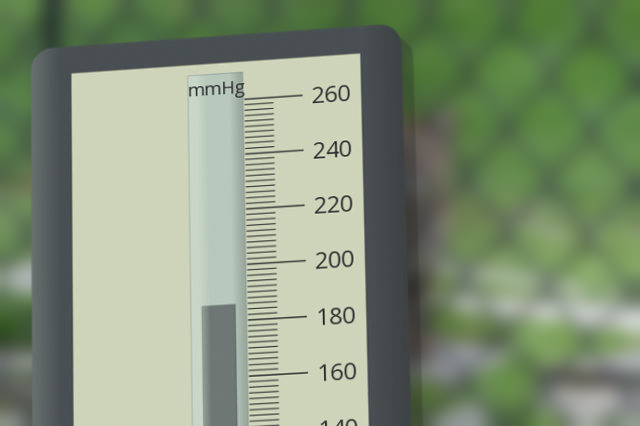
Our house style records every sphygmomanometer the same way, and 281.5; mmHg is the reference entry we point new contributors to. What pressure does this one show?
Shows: 186; mmHg
